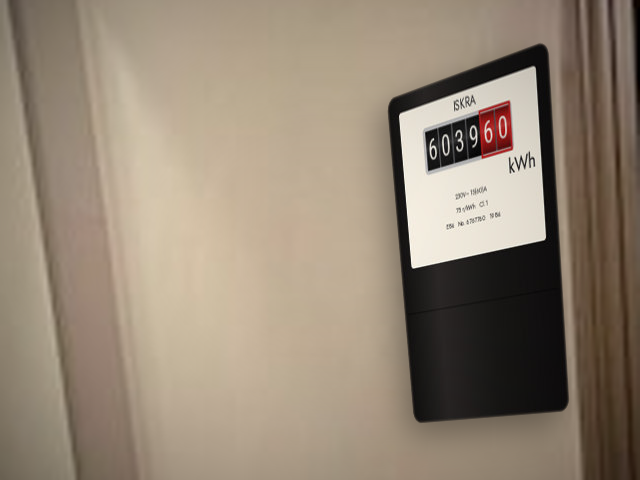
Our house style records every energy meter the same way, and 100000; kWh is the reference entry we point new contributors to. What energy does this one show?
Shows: 6039.60; kWh
